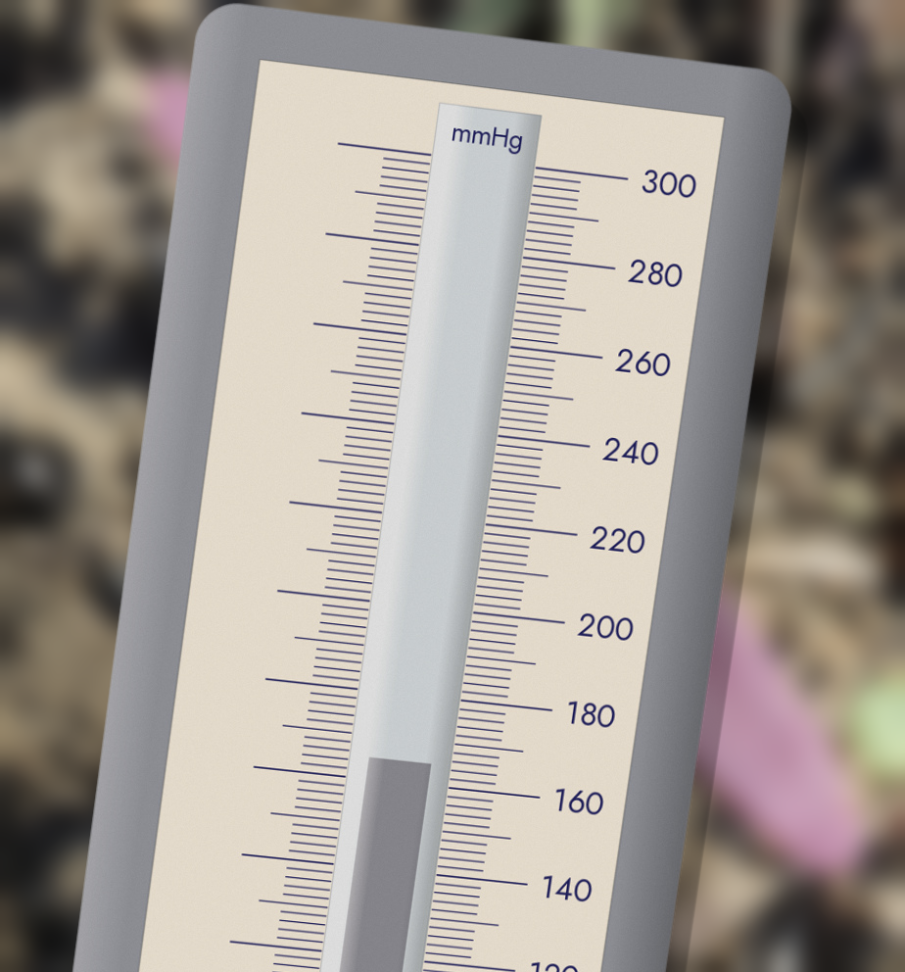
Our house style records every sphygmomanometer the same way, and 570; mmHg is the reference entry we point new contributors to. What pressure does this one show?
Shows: 165; mmHg
